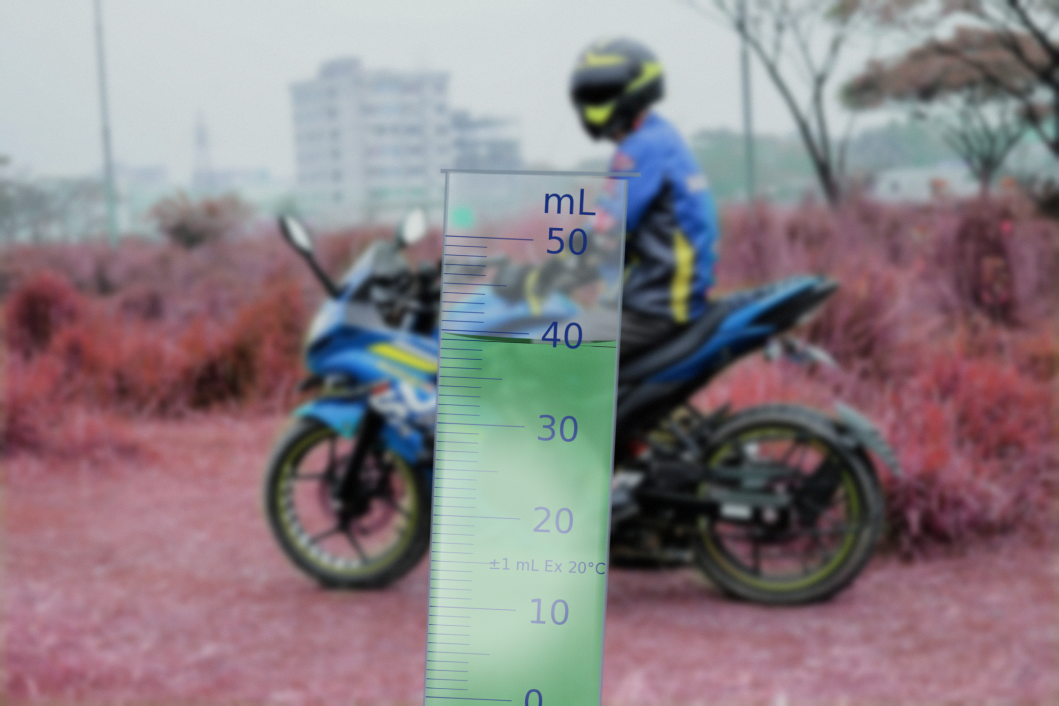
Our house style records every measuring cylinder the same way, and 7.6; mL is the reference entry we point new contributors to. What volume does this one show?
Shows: 39; mL
